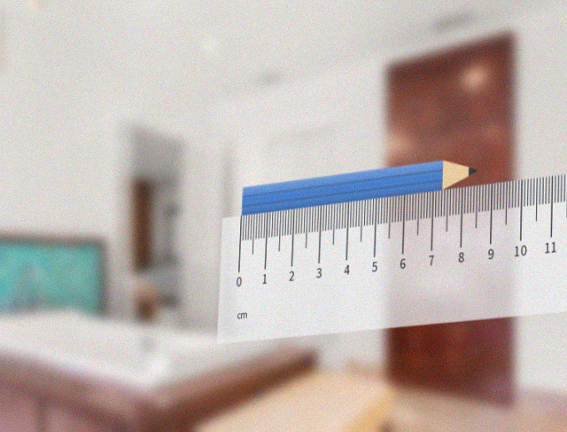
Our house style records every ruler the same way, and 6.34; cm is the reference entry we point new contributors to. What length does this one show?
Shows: 8.5; cm
